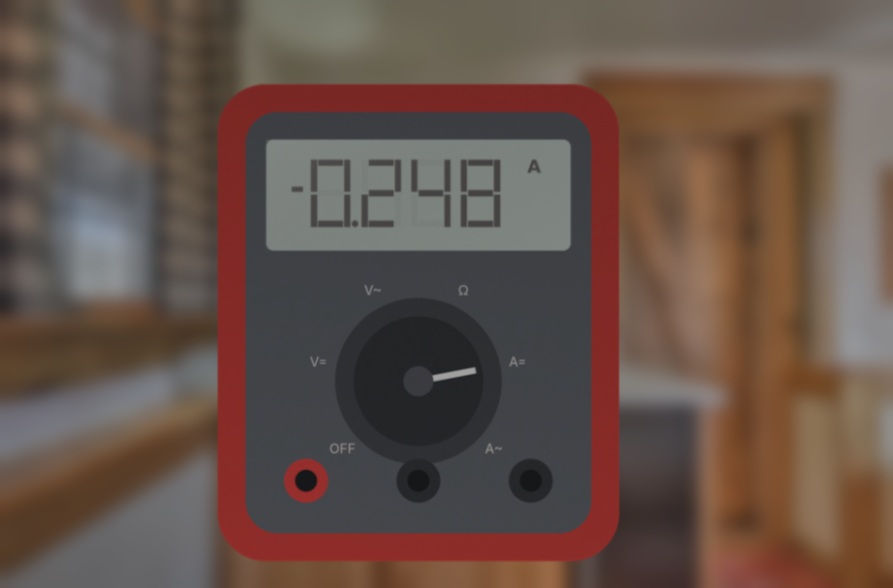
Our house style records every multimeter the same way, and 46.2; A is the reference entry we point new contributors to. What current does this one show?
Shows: -0.248; A
